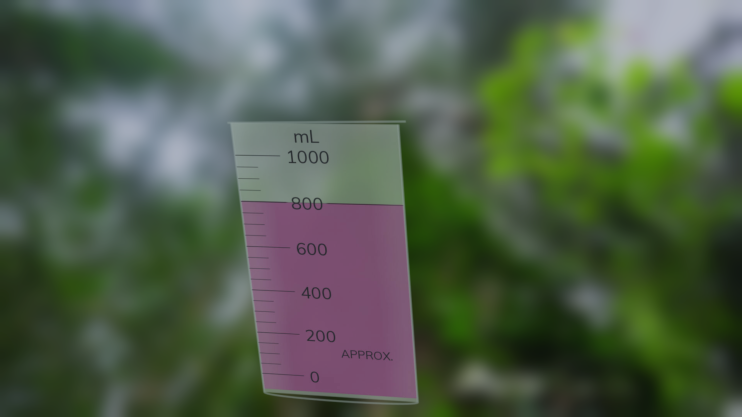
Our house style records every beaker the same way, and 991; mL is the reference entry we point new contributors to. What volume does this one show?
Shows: 800; mL
